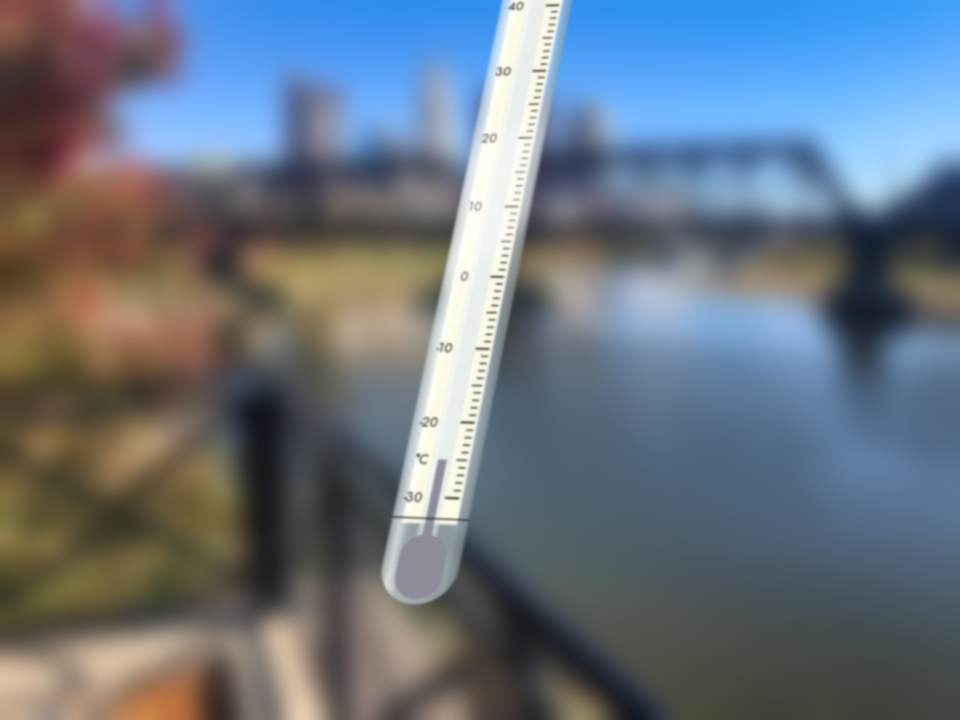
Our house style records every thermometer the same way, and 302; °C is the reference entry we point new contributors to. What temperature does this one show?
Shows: -25; °C
